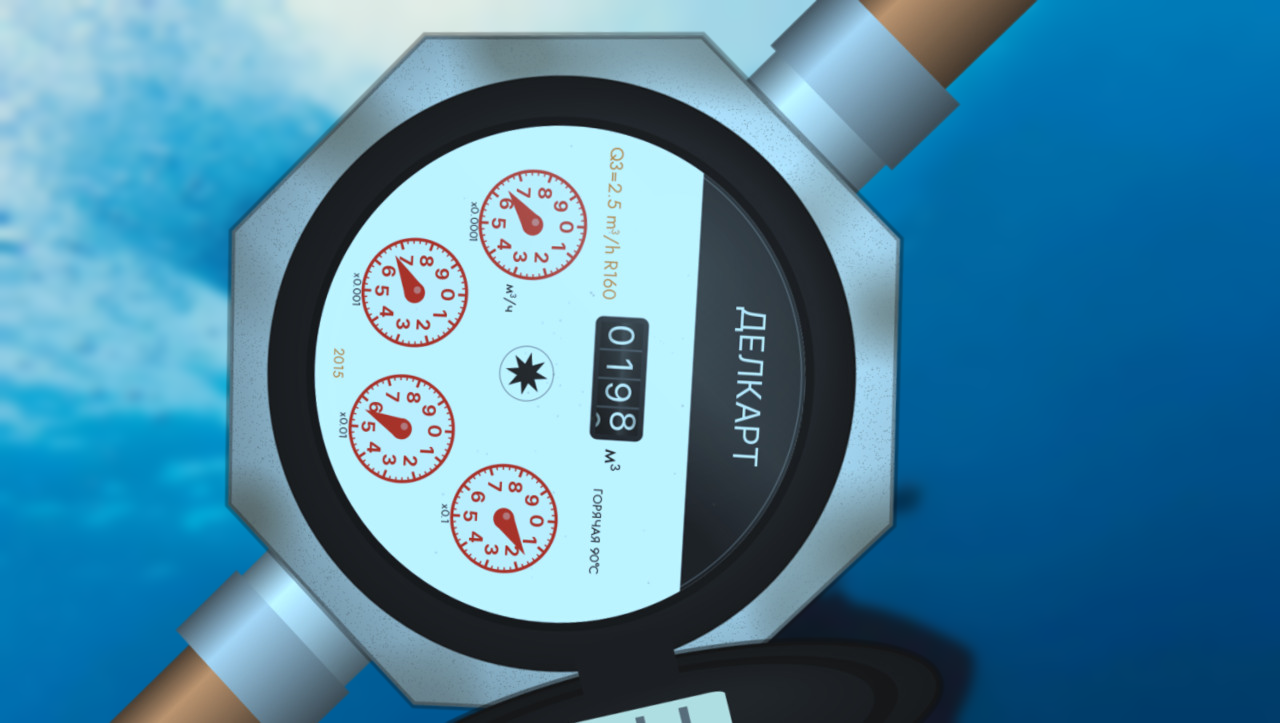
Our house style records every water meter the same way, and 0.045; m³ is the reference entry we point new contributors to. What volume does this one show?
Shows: 198.1566; m³
